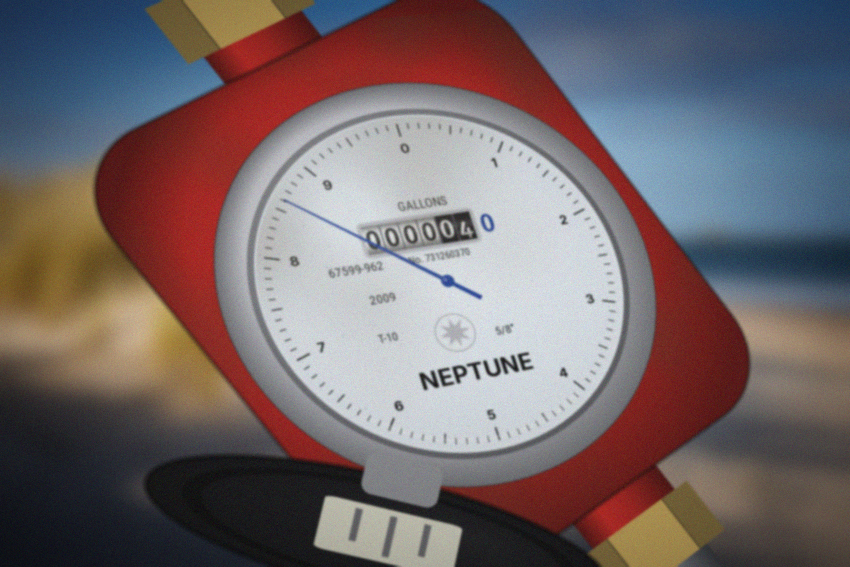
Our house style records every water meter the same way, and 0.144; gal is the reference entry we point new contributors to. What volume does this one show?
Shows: 38.6; gal
